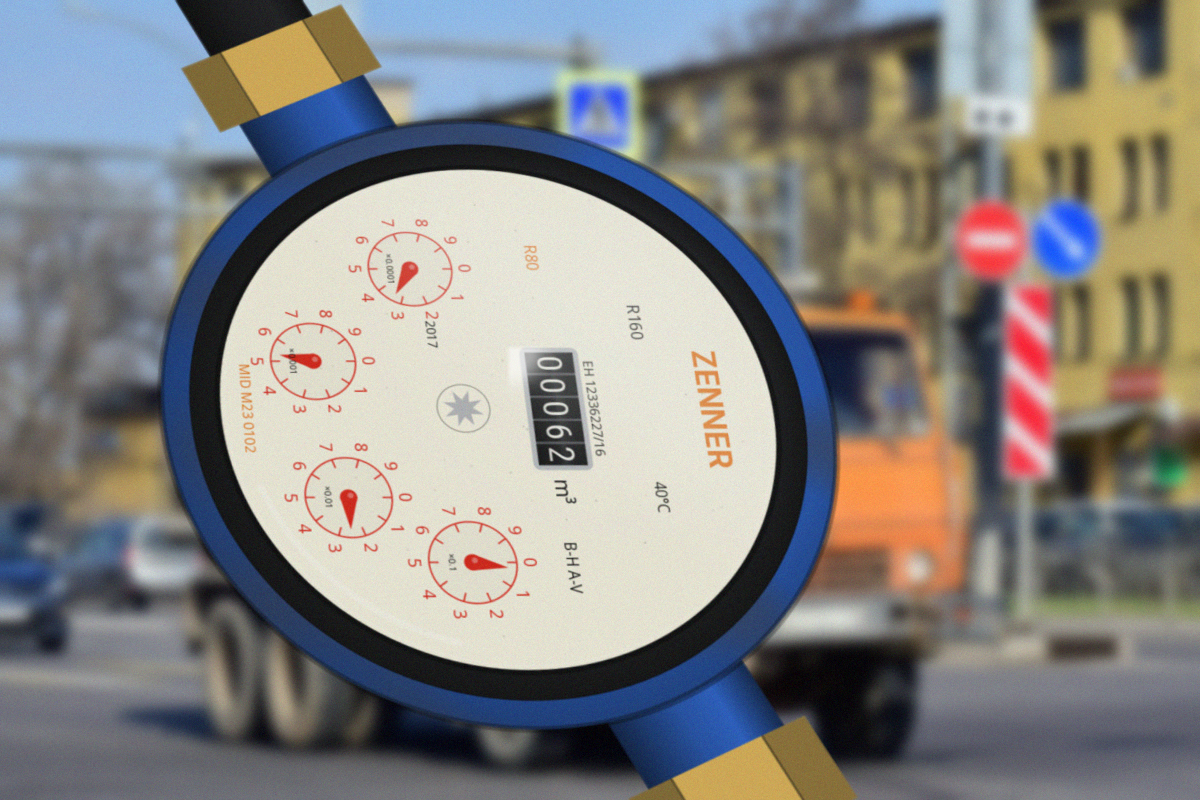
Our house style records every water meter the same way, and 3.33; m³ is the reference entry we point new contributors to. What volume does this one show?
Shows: 62.0253; m³
